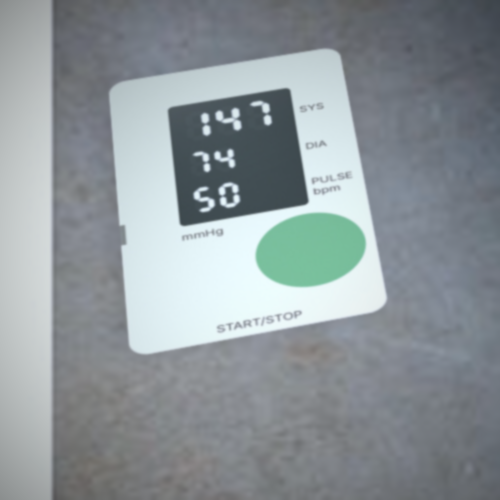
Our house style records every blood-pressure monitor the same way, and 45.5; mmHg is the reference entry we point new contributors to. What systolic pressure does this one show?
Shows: 147; mmHg
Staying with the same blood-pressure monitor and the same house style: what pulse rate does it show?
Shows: 50; bpm
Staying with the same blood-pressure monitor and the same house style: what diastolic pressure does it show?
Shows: 74; mmHg
